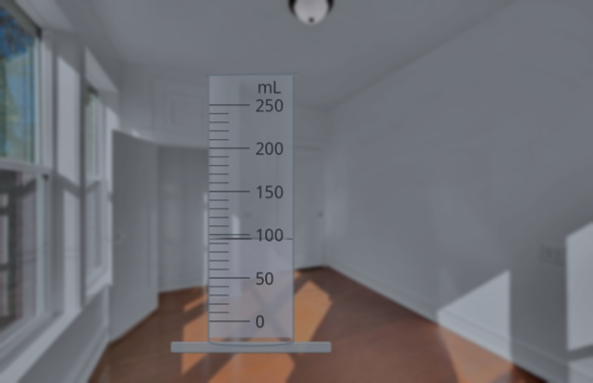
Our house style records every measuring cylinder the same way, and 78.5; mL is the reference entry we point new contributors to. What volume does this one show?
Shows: 95; mL
